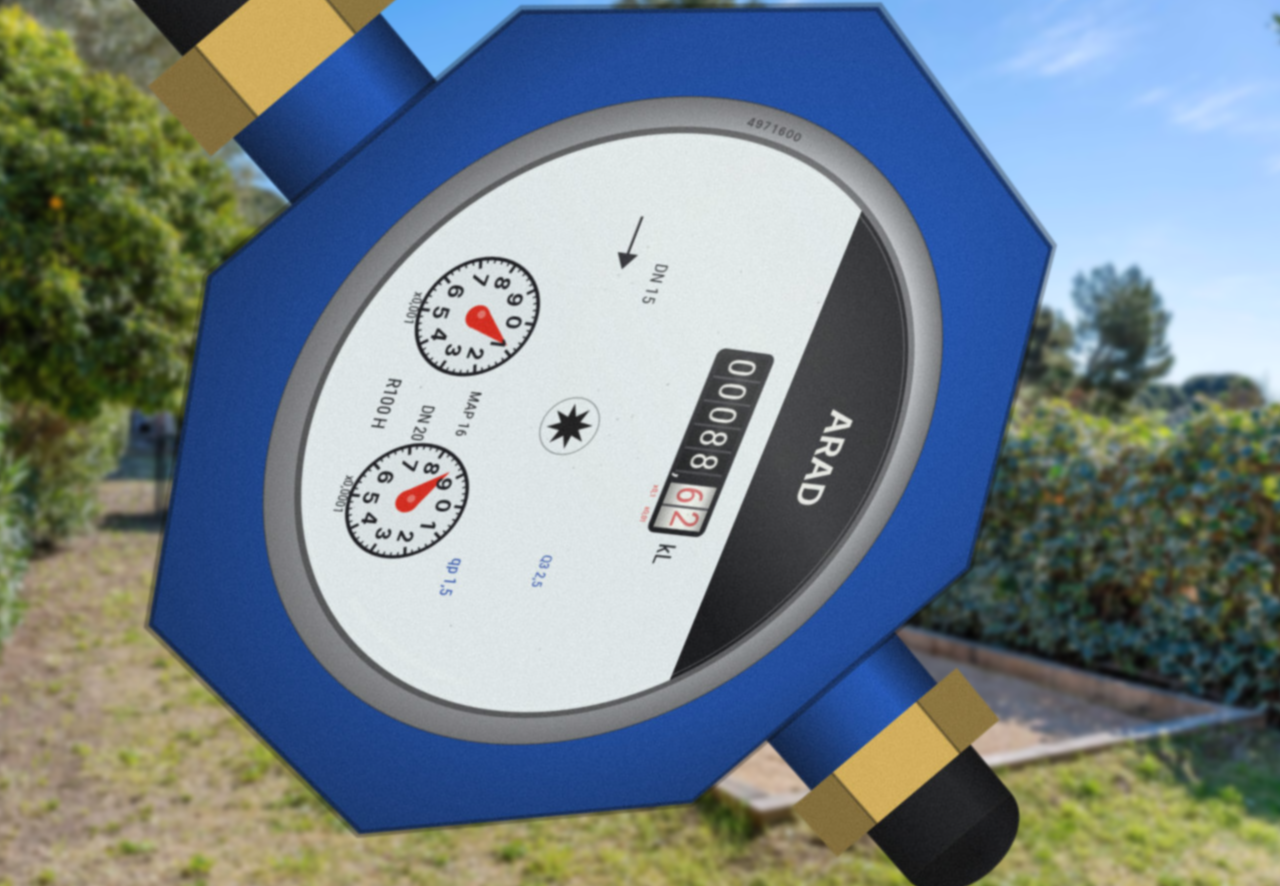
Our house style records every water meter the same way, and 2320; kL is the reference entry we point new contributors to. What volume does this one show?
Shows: 88.6208; kL
